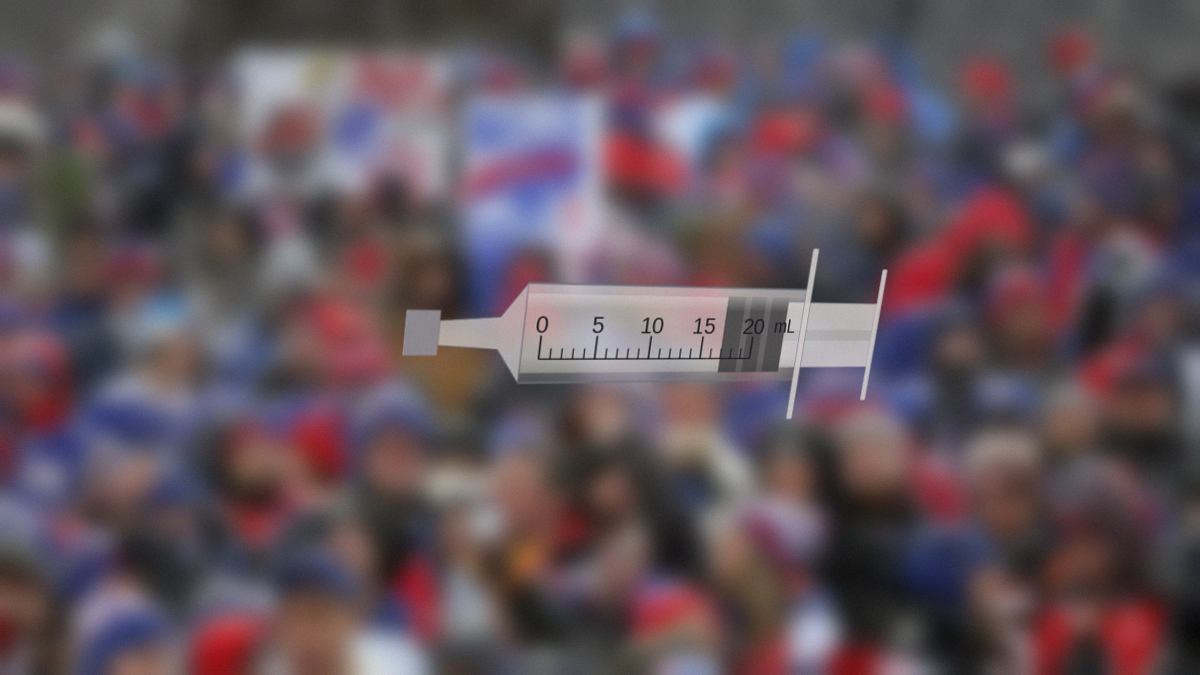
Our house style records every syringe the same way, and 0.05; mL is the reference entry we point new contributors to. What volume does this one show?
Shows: 17; mL
